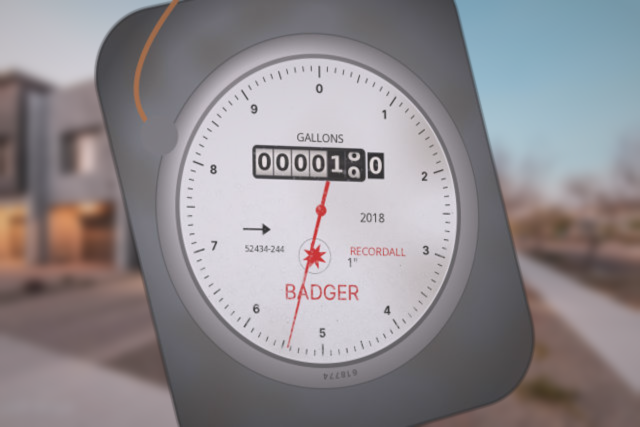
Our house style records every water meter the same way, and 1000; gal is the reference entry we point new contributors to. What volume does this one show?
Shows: 185.4; gal
